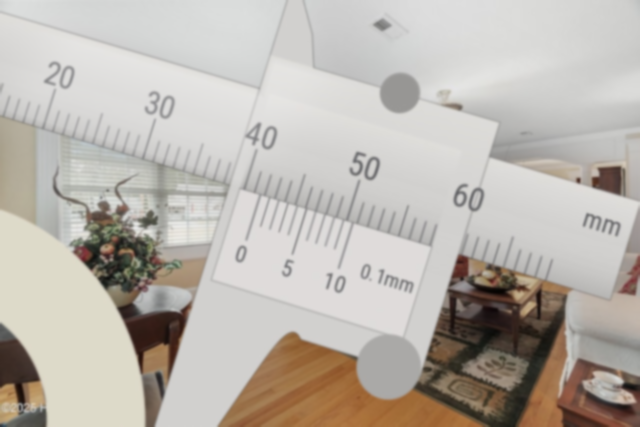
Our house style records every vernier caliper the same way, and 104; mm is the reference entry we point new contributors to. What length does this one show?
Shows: 41.6; mm
